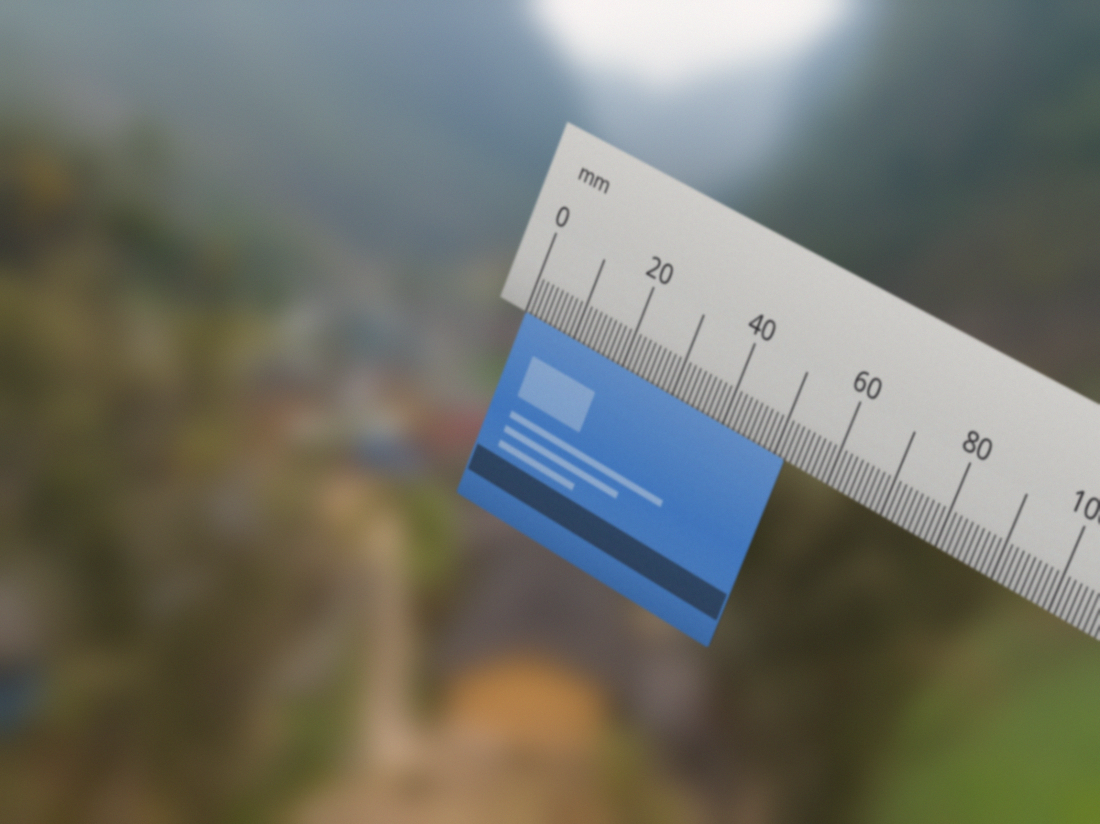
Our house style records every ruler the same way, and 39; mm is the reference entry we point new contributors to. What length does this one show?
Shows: 52; mm
